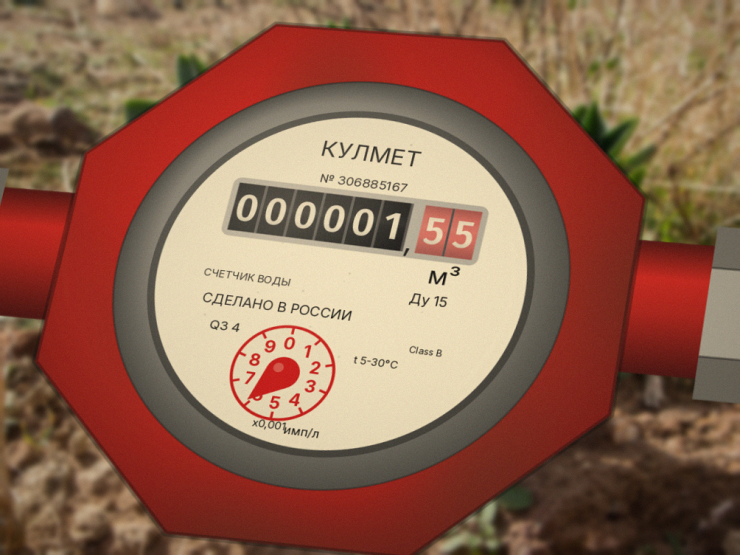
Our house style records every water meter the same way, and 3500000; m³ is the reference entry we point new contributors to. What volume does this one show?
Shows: 1.556; m³
